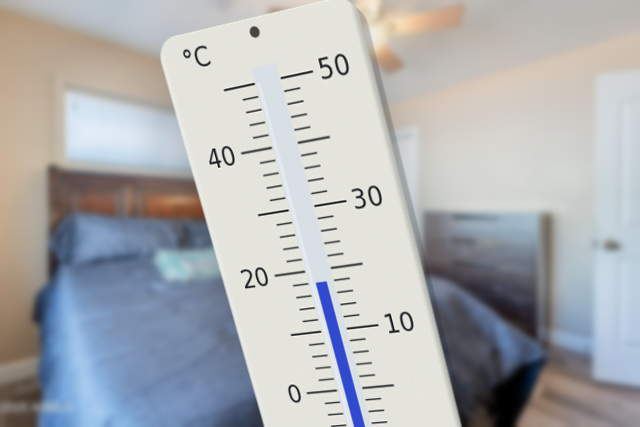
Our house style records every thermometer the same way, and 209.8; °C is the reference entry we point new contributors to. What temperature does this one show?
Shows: 18; °C
